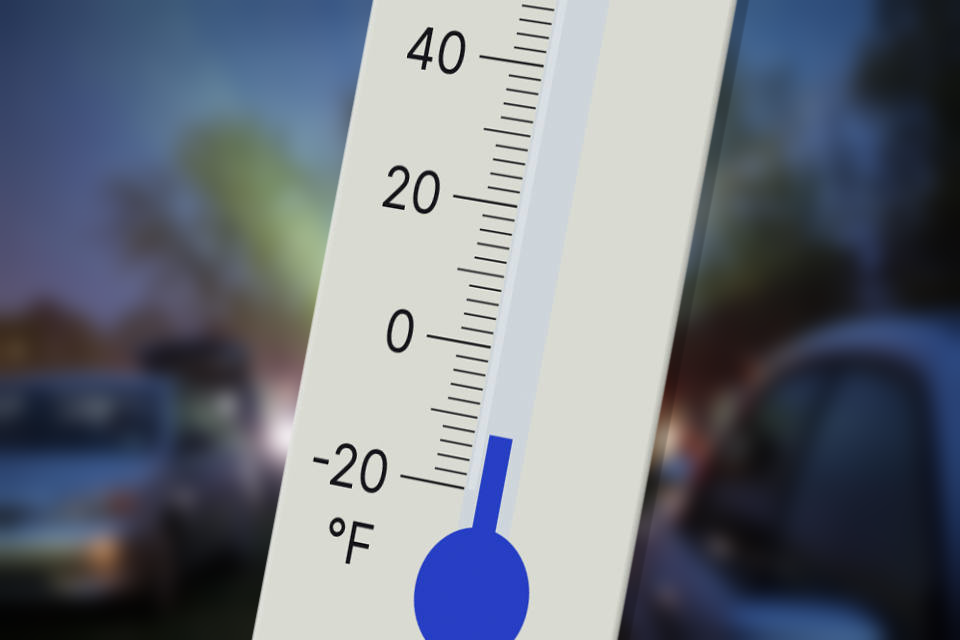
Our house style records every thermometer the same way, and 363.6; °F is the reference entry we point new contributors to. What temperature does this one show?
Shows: -12; °F
